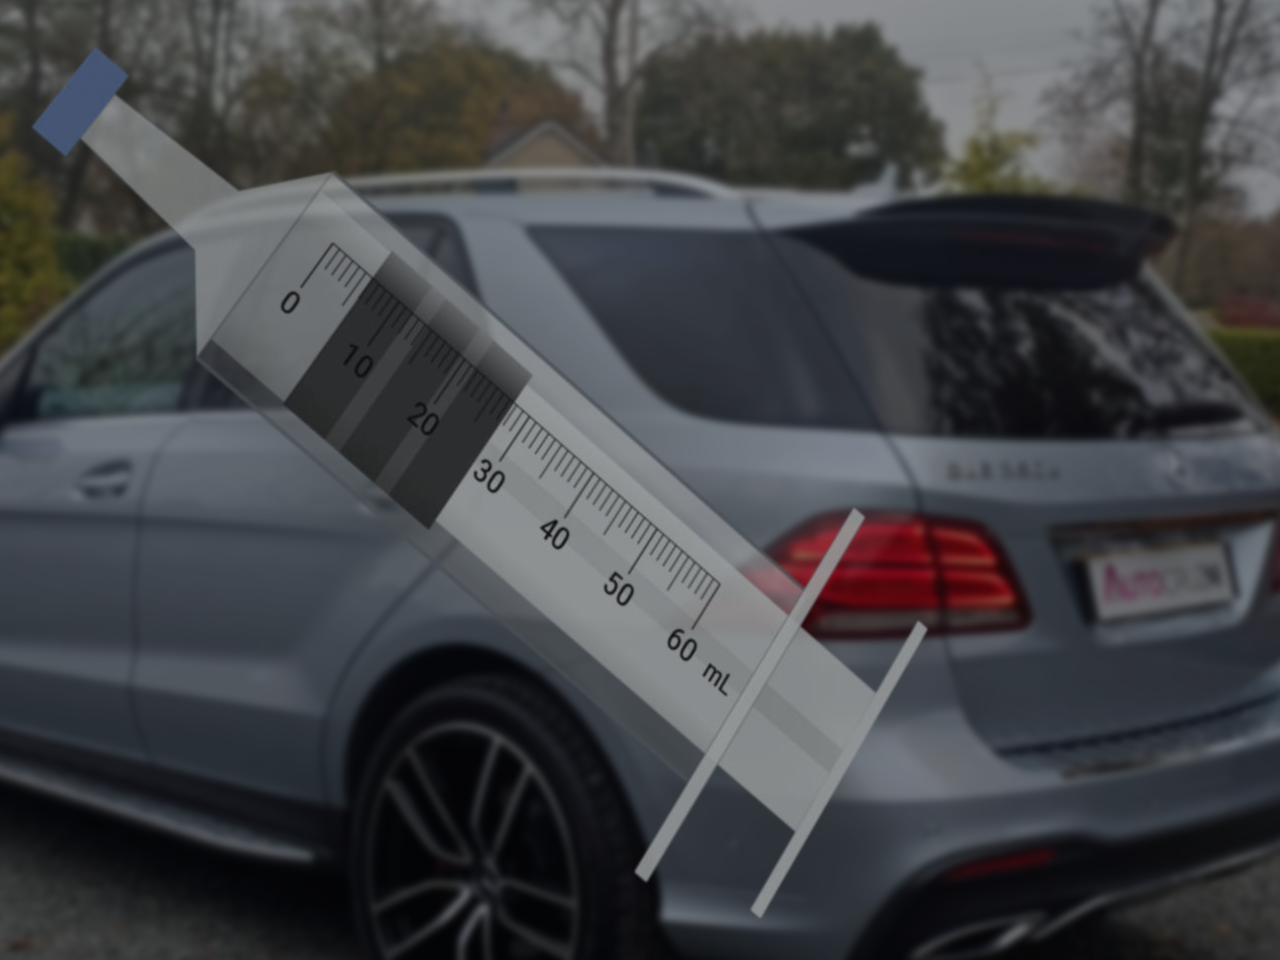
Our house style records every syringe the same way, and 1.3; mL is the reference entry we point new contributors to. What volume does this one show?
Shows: 6; mL
